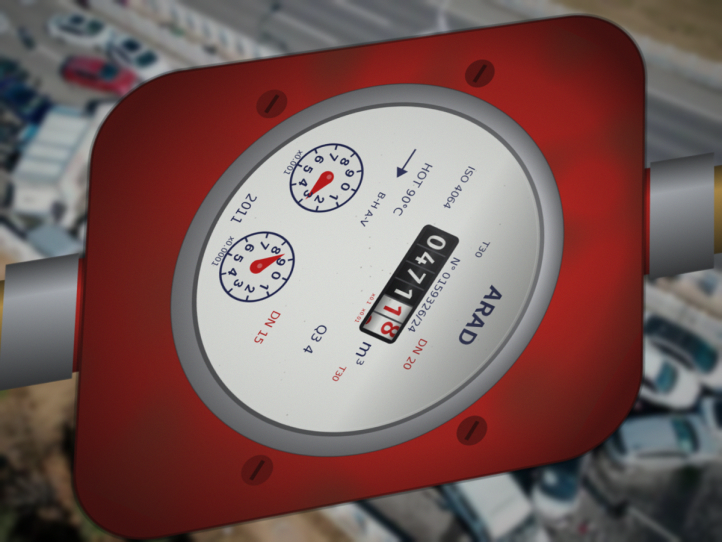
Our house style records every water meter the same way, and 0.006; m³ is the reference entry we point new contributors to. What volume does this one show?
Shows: 471.1828; m³
